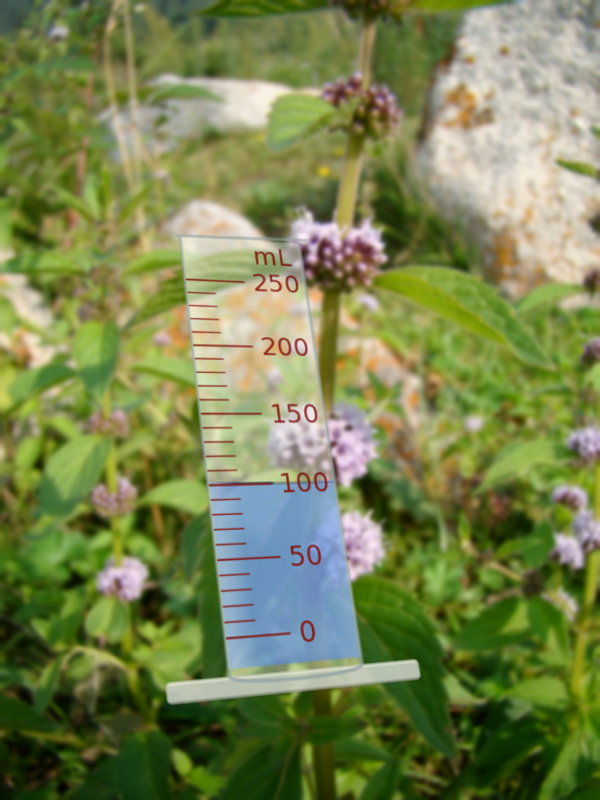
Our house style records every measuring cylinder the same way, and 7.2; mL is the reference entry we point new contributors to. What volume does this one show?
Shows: 100; mL
